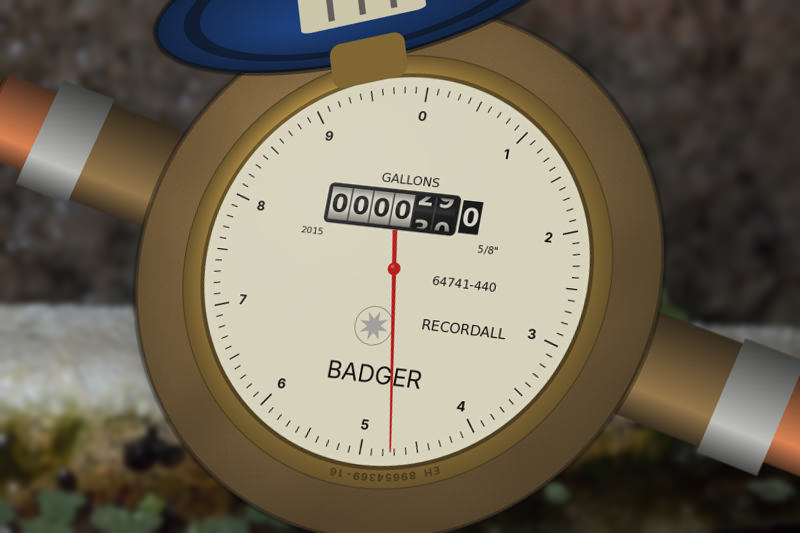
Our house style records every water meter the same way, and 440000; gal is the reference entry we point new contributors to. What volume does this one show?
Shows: 294.7; gal
